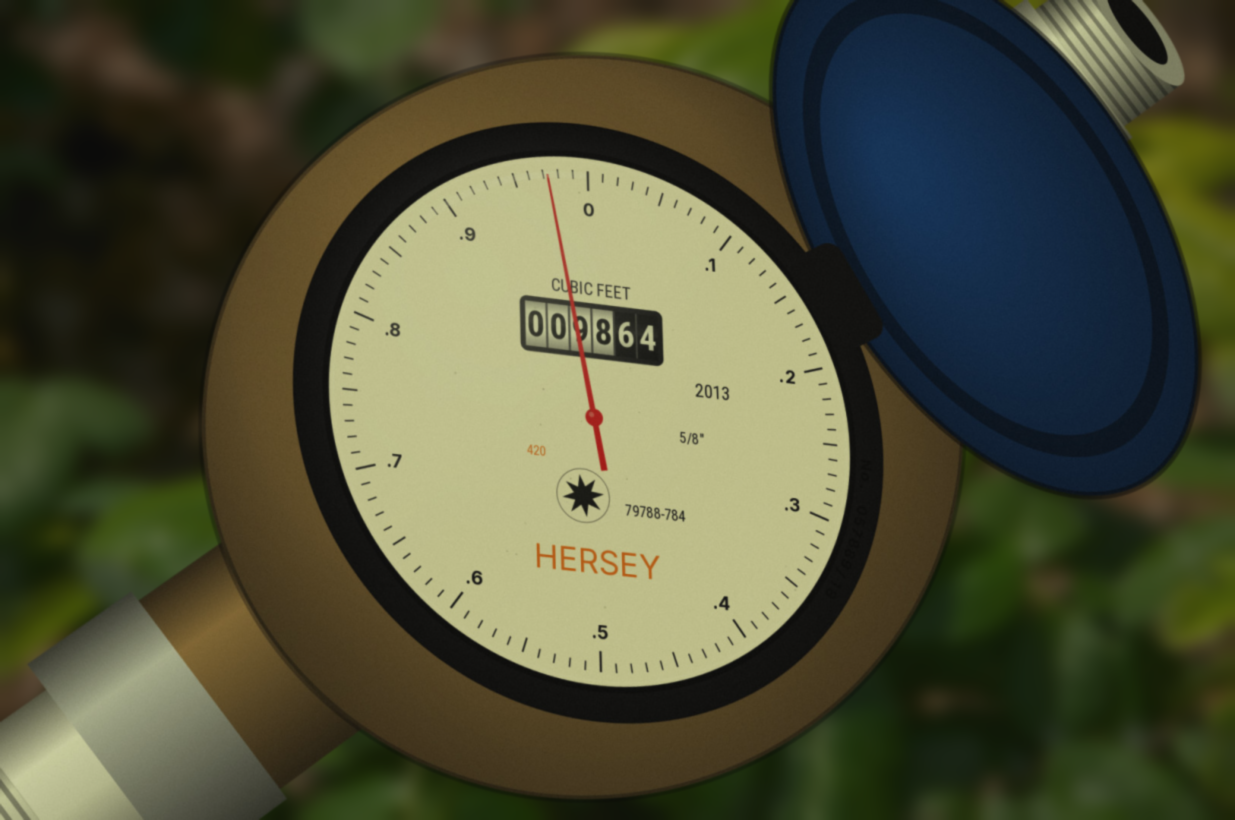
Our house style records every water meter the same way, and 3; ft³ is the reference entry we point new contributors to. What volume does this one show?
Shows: 9863.97; ft³
